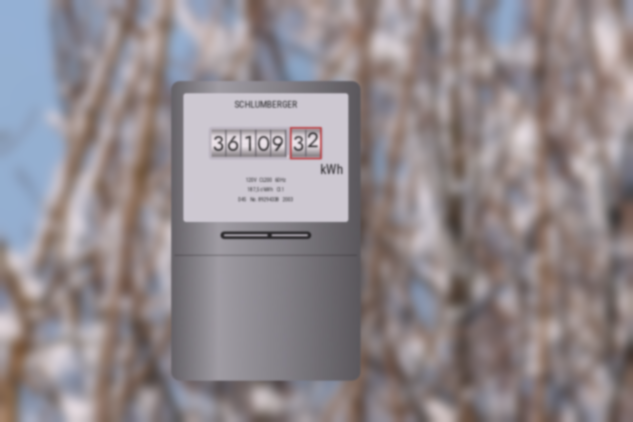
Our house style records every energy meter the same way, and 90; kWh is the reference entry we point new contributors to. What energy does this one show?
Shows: 36109.32; kWh
